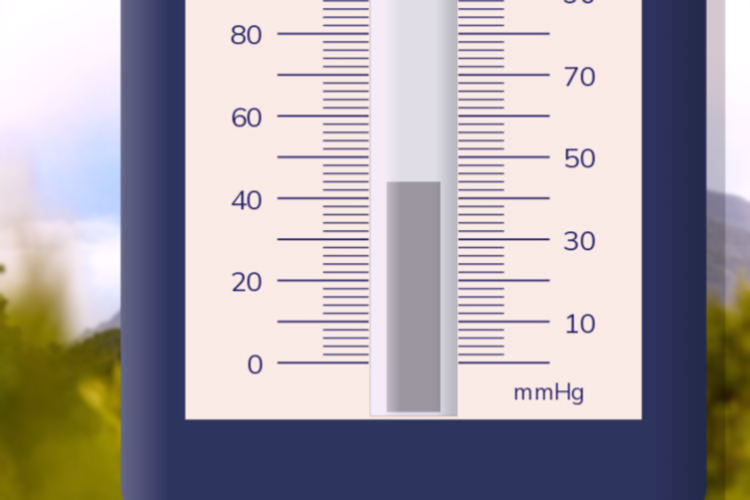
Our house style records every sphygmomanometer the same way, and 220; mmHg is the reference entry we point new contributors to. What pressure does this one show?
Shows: 44; mmHg
